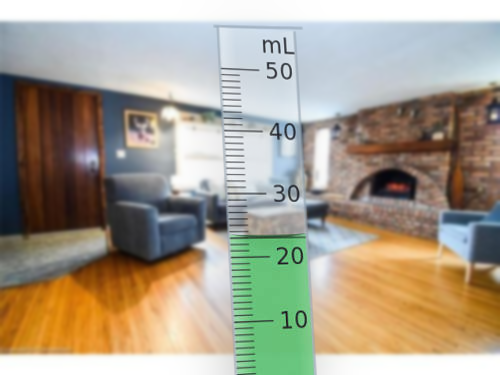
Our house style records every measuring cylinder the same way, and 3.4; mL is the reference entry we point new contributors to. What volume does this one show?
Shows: 23; mL
